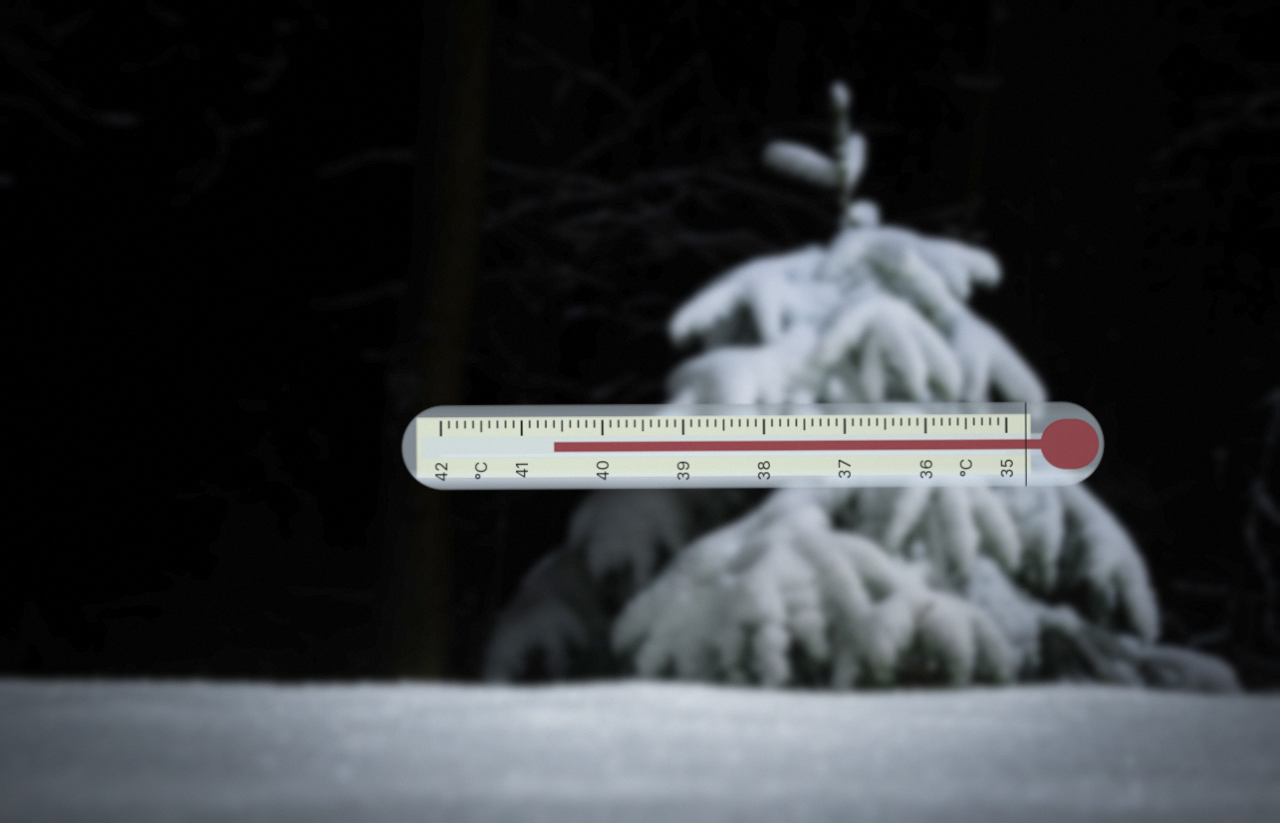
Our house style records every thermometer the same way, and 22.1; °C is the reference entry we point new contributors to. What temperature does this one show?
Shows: 40.6; °C
